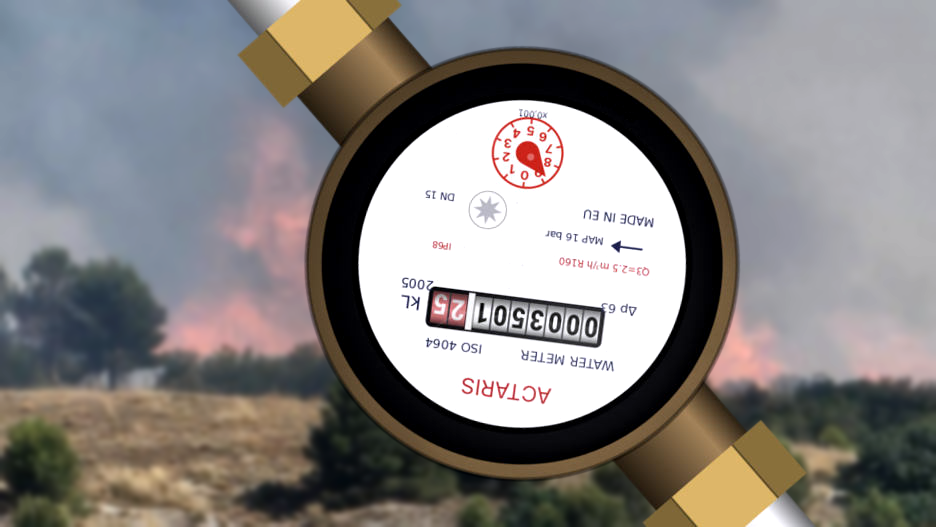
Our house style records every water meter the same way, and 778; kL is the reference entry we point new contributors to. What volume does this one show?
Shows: 3501.248; kL
